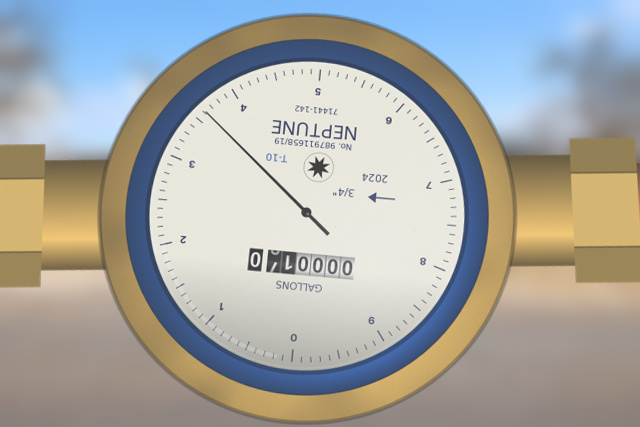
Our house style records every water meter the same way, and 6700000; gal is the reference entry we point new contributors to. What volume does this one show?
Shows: 173.6; gal
